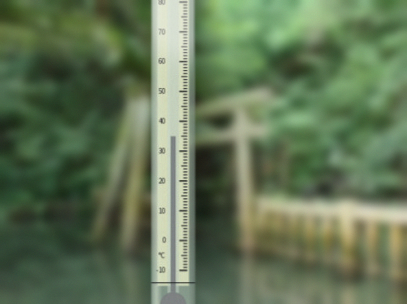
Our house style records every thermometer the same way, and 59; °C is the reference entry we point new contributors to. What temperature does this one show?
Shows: 35; °C
